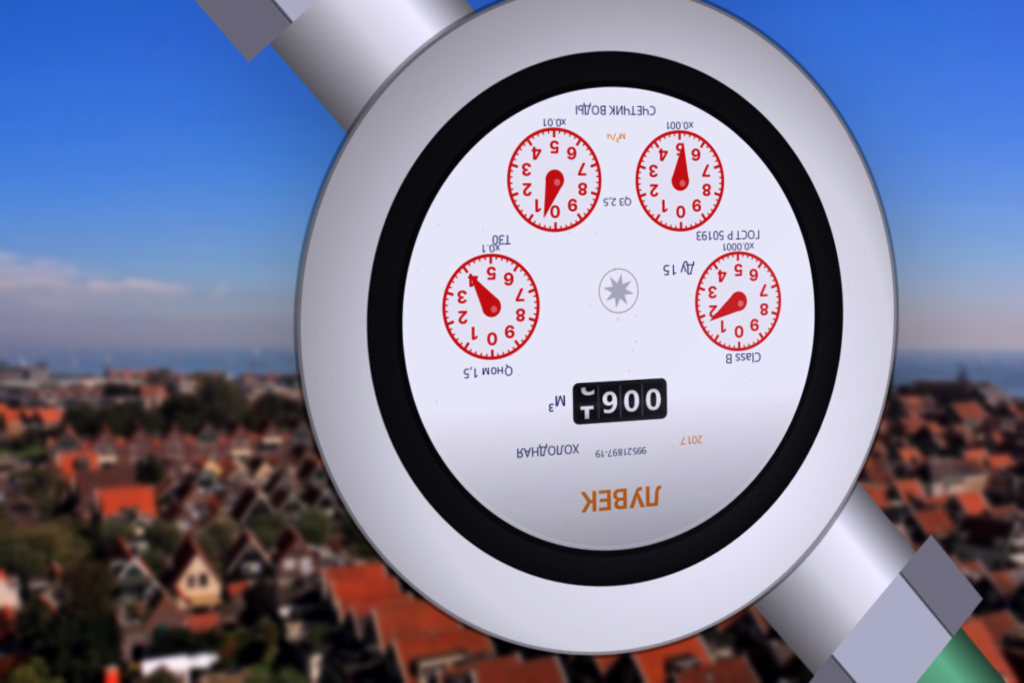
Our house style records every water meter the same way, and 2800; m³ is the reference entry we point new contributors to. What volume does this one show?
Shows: 61.4051; m³
